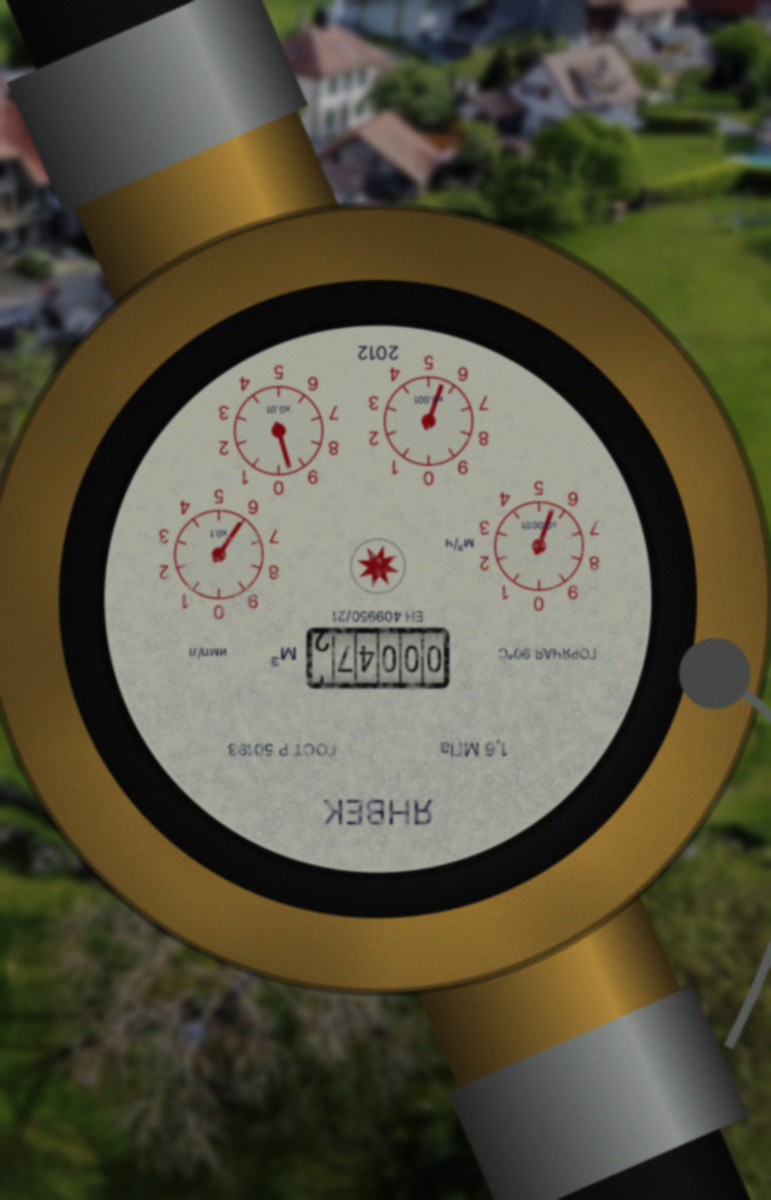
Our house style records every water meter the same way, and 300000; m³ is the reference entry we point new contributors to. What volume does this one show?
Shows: 471.5955; m³
